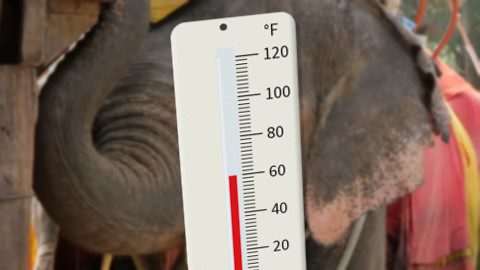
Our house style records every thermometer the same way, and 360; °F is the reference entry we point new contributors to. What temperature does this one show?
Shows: 60; °F
